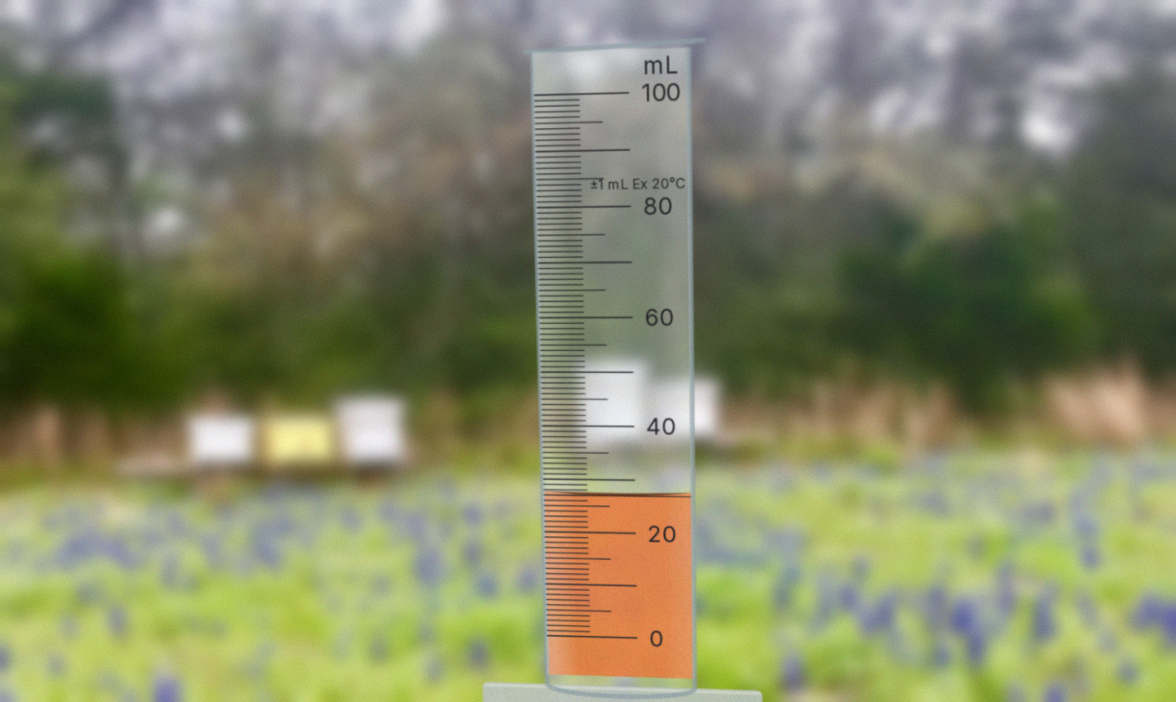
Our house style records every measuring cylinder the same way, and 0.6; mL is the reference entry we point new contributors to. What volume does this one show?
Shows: 27; mL
